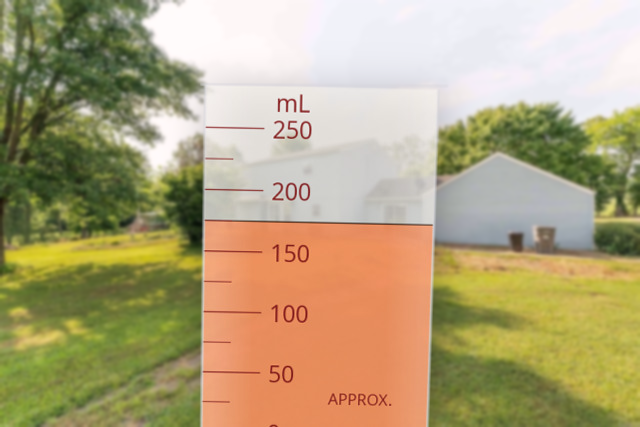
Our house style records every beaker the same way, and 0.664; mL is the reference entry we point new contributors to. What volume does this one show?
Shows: 175; mL
